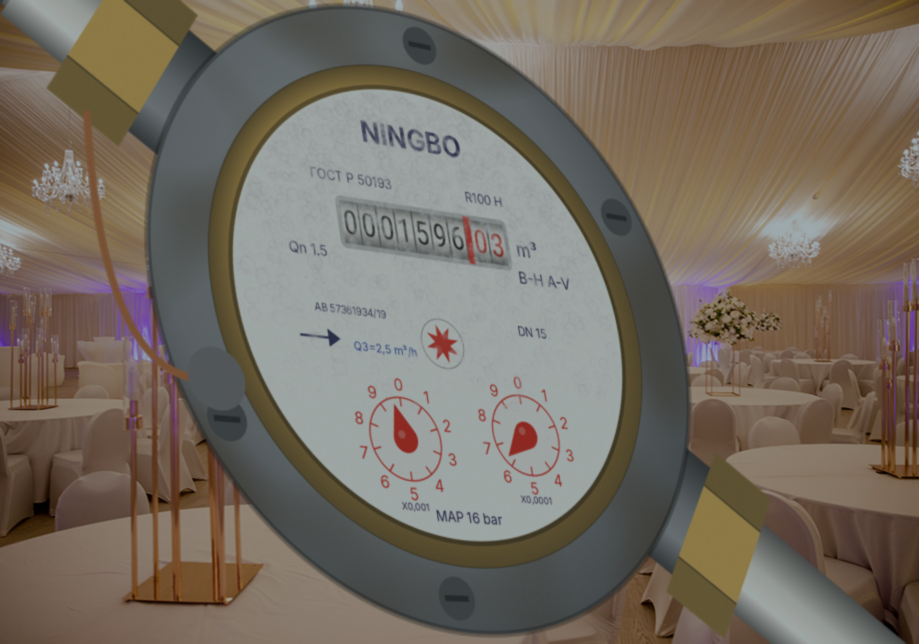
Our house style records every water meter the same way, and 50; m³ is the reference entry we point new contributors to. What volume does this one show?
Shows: 1596.0296; m³
